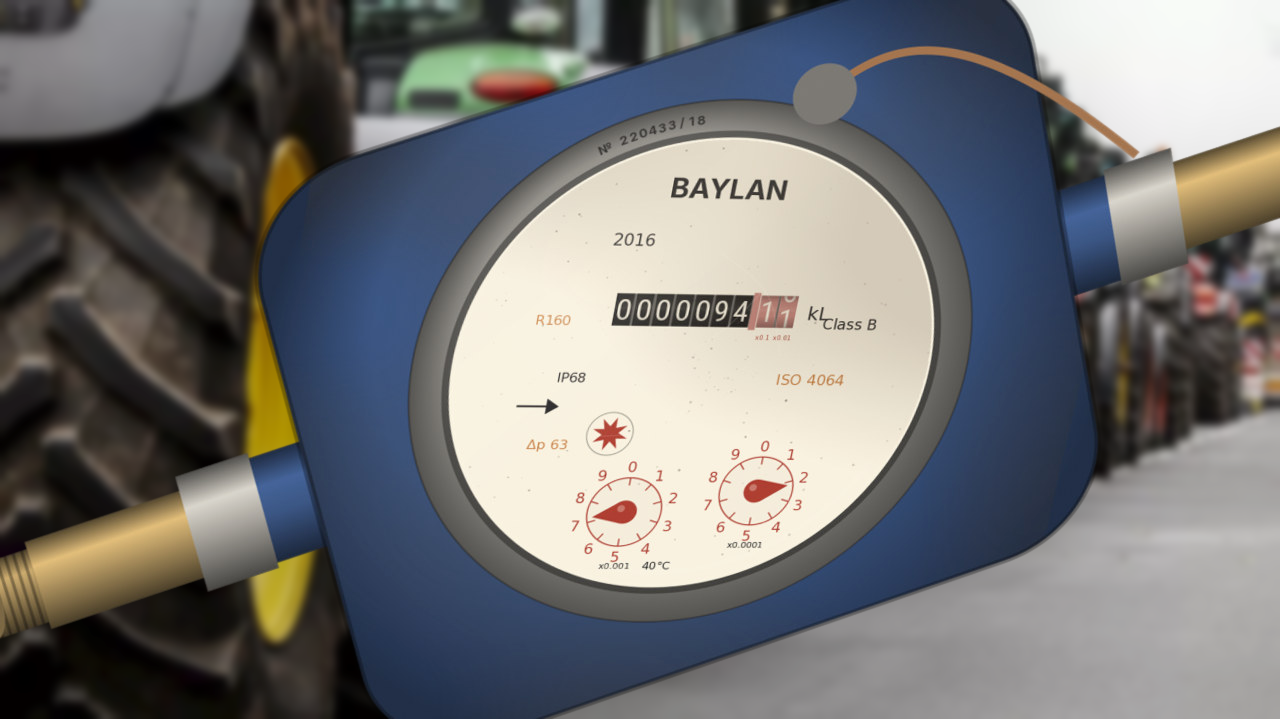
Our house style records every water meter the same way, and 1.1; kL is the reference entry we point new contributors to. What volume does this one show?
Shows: 94.1072; kL
